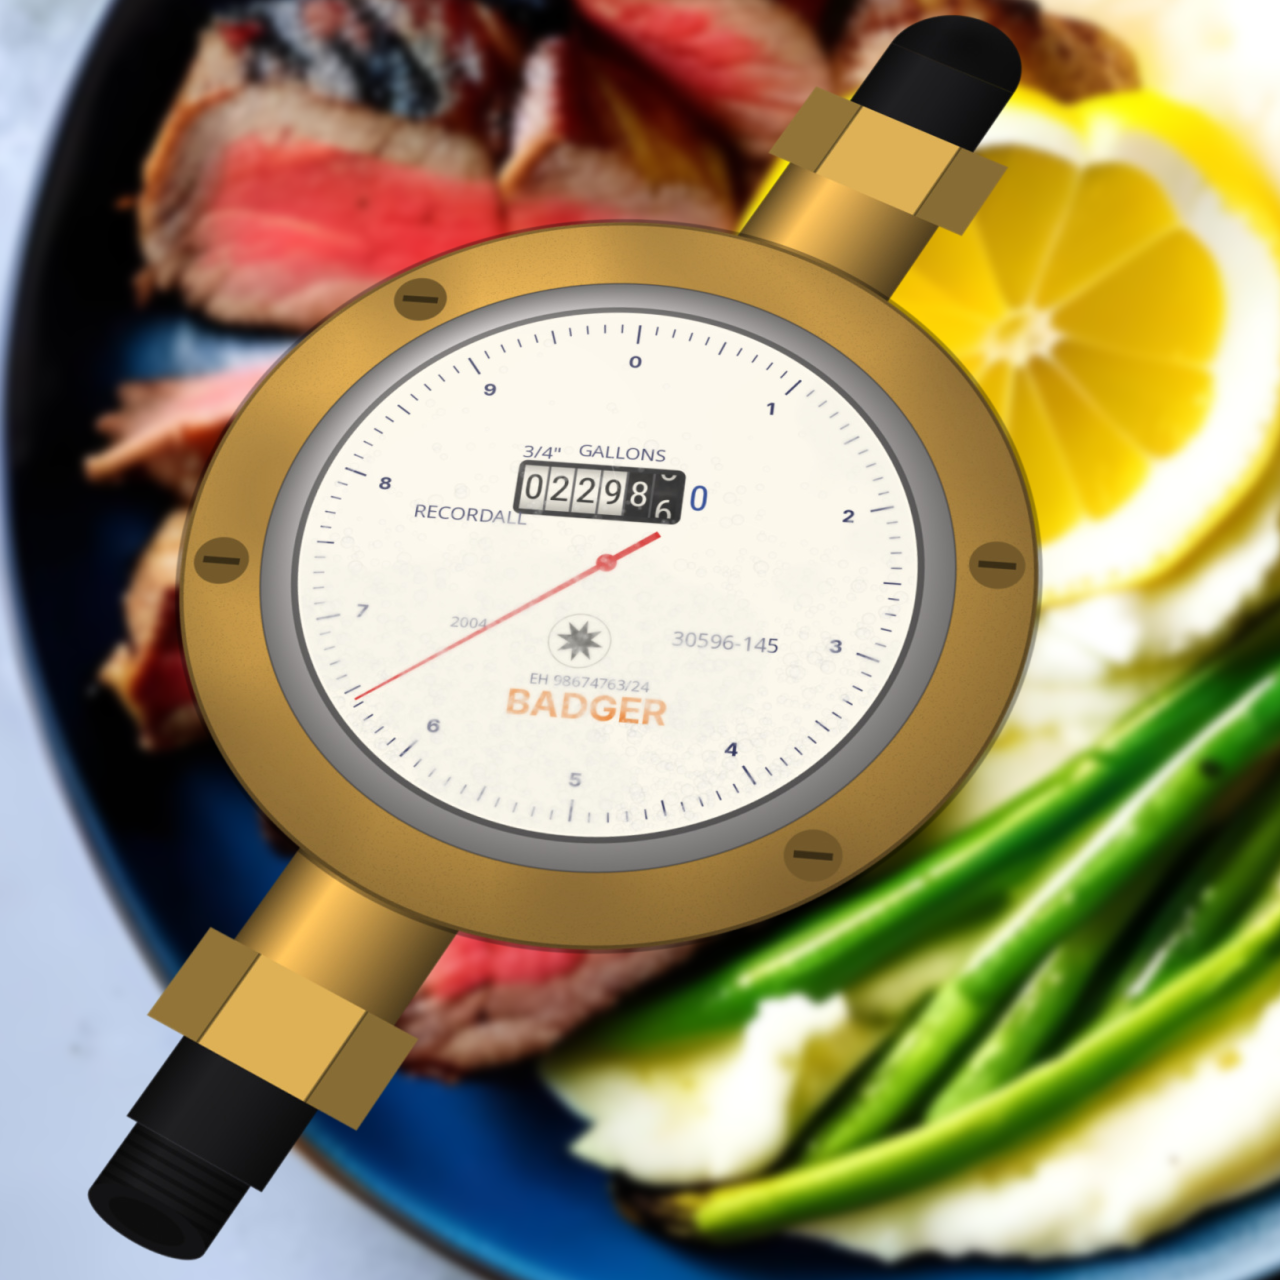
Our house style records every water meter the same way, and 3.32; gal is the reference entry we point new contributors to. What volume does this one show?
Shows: 229856.4; gal
